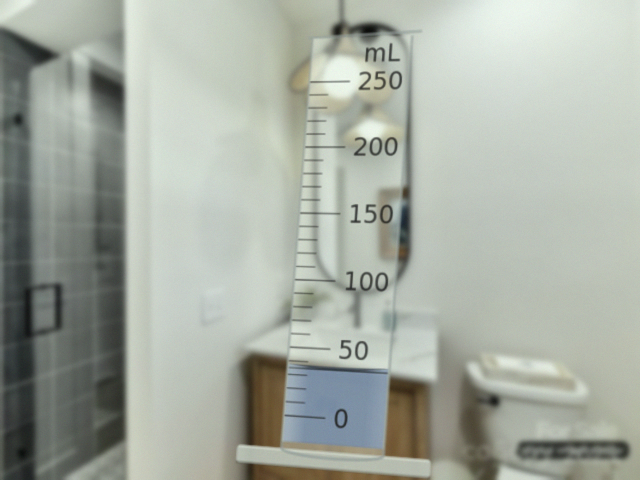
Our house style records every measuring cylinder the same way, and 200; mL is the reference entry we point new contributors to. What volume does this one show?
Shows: 35; mL
